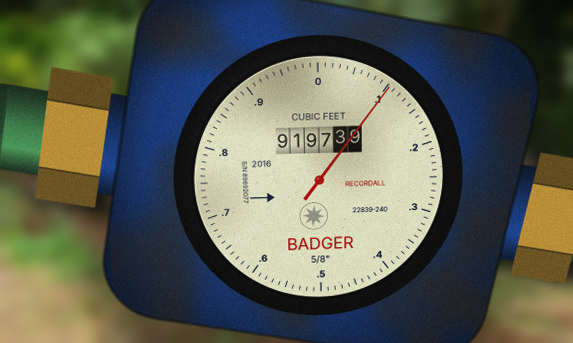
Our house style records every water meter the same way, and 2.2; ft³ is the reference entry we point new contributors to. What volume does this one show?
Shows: 919739.10; ft³
